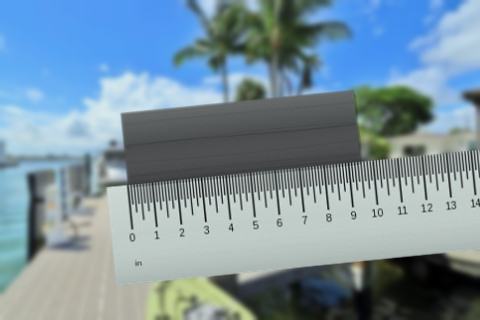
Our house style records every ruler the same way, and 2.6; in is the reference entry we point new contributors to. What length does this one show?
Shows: 9.5; in
